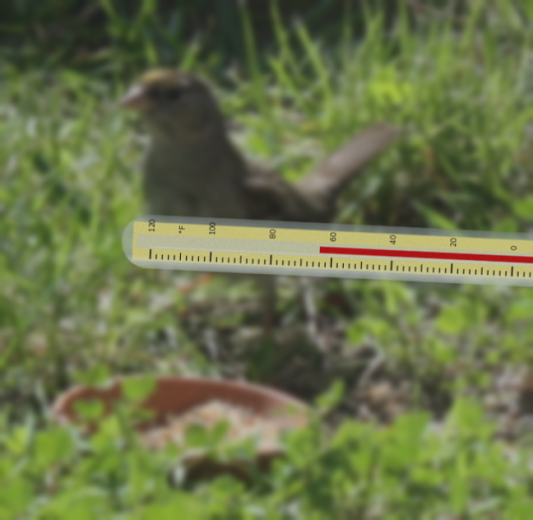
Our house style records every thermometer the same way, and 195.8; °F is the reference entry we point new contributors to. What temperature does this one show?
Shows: 64; °F
